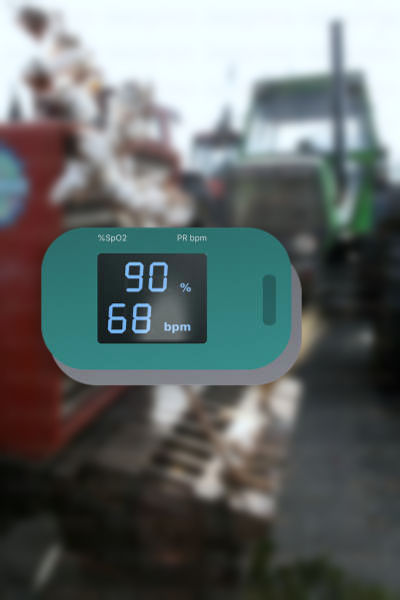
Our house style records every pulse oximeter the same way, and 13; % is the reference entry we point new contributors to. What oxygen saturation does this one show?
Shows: 90; %
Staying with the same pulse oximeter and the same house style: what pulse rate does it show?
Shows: 68; bpm
